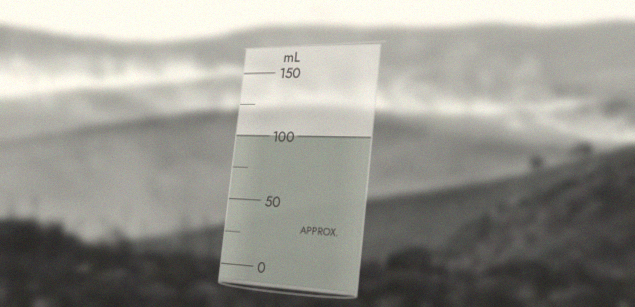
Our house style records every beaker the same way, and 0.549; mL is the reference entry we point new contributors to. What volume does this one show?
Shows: 100; mL
